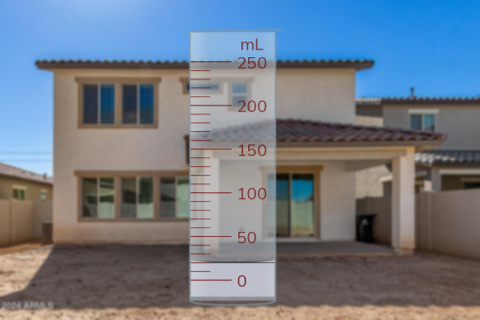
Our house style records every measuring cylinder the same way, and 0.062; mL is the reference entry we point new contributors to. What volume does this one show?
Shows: 20; mL
